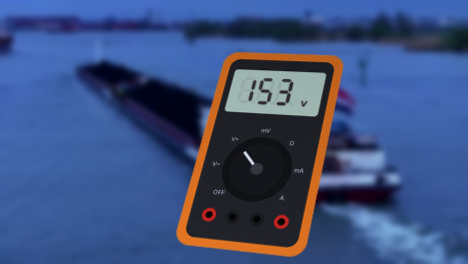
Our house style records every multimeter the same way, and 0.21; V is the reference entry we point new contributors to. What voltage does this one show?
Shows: 153; V
